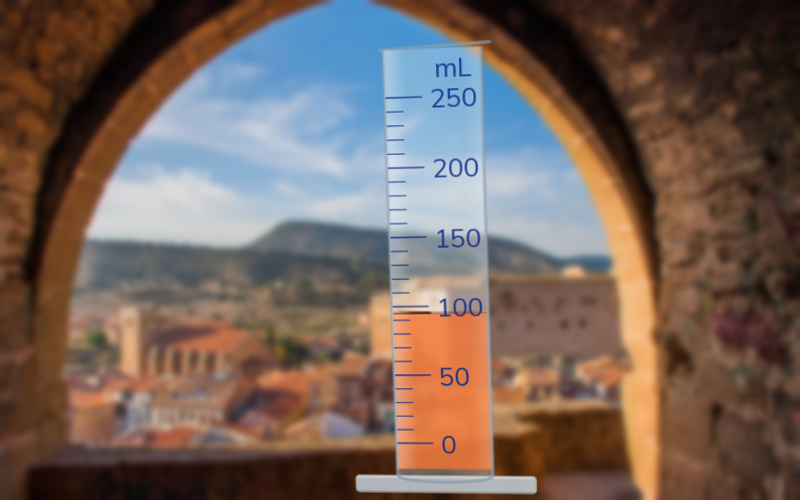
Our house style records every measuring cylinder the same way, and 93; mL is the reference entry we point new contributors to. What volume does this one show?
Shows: 95; mL
